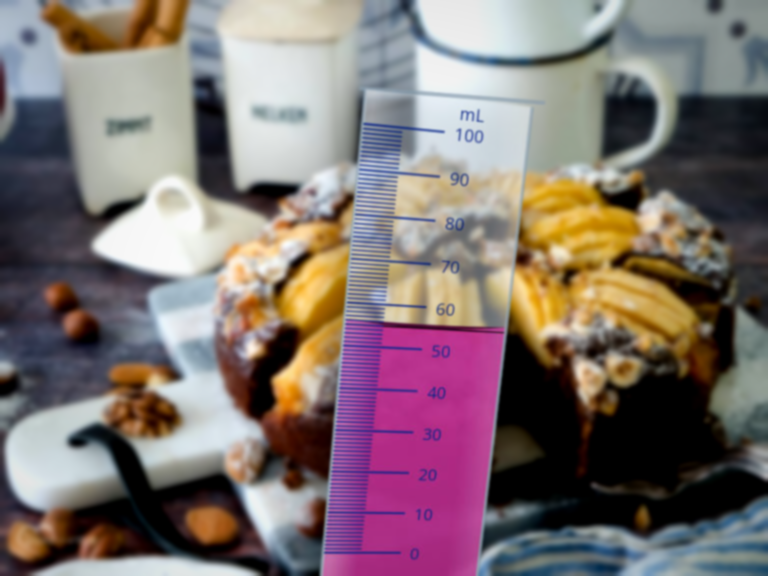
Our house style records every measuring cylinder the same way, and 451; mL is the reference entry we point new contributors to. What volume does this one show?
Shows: 55; mL
